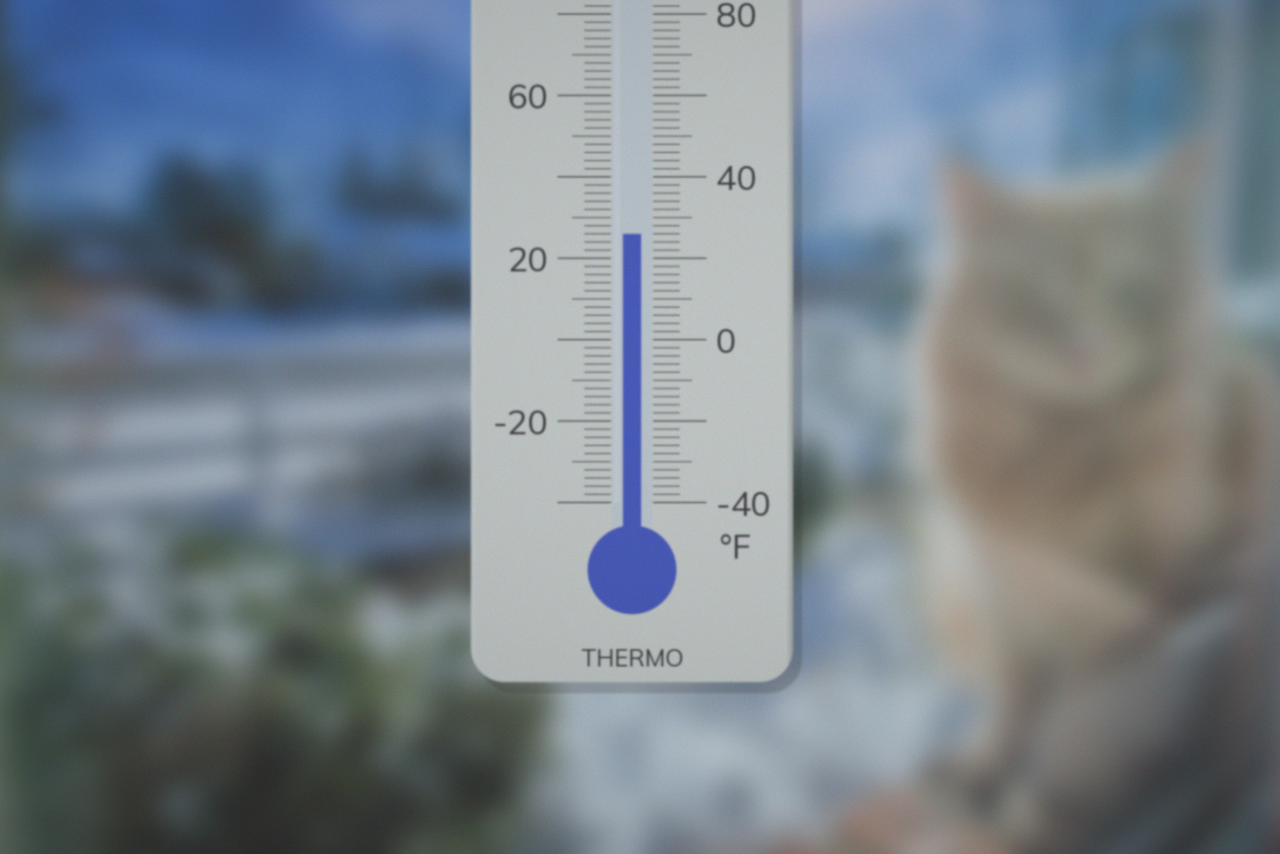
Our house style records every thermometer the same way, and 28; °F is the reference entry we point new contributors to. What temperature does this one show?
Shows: 26; °F
